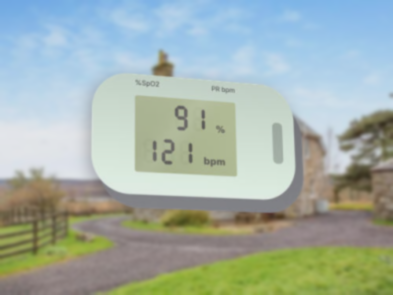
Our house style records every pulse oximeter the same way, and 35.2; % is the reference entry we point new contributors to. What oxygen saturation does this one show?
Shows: 91; %
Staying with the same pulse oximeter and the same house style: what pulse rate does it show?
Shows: 121; bpm
